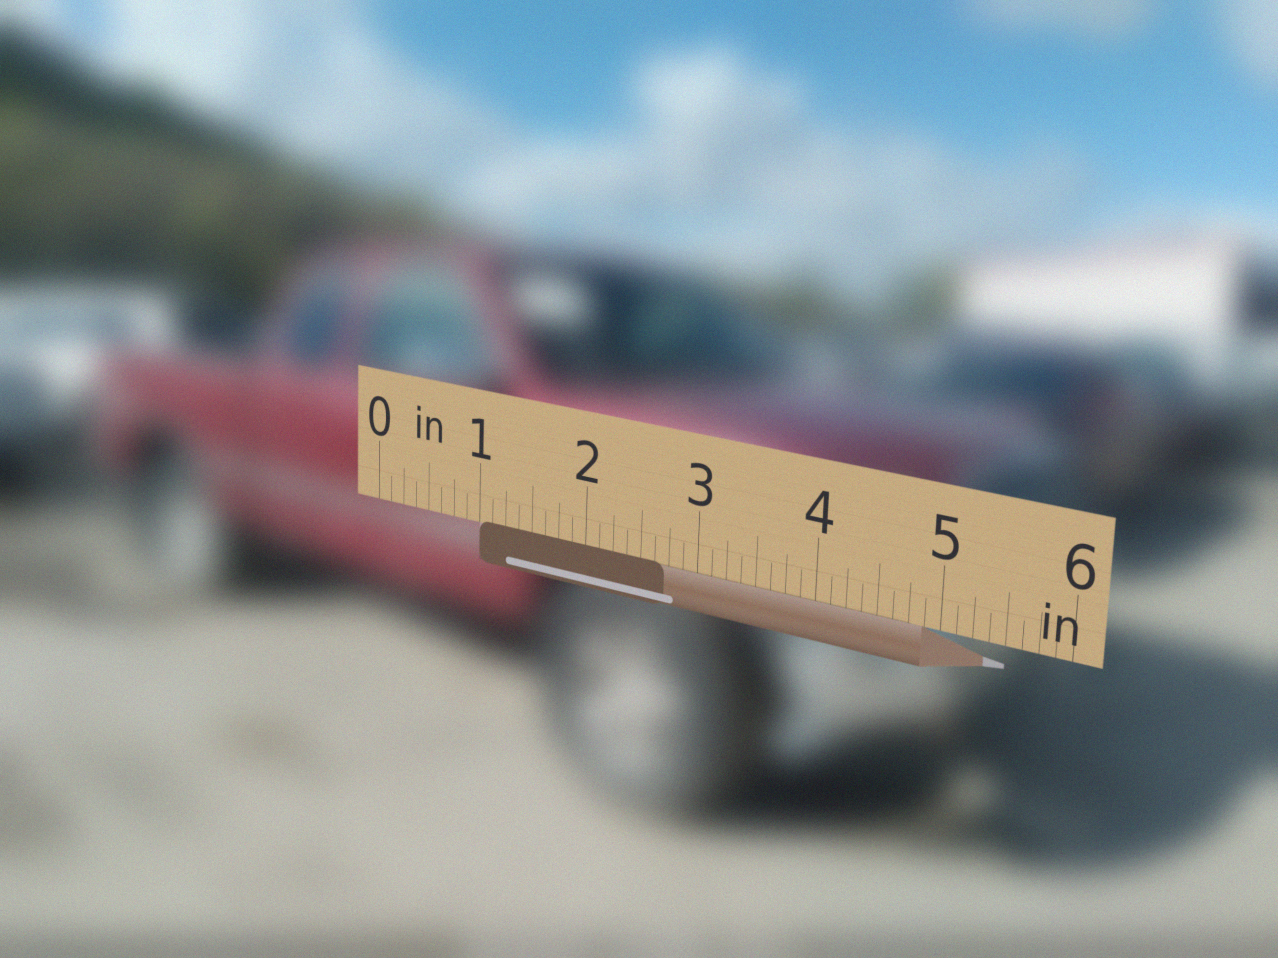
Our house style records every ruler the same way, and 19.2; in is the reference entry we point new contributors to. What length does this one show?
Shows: 4.5; in
